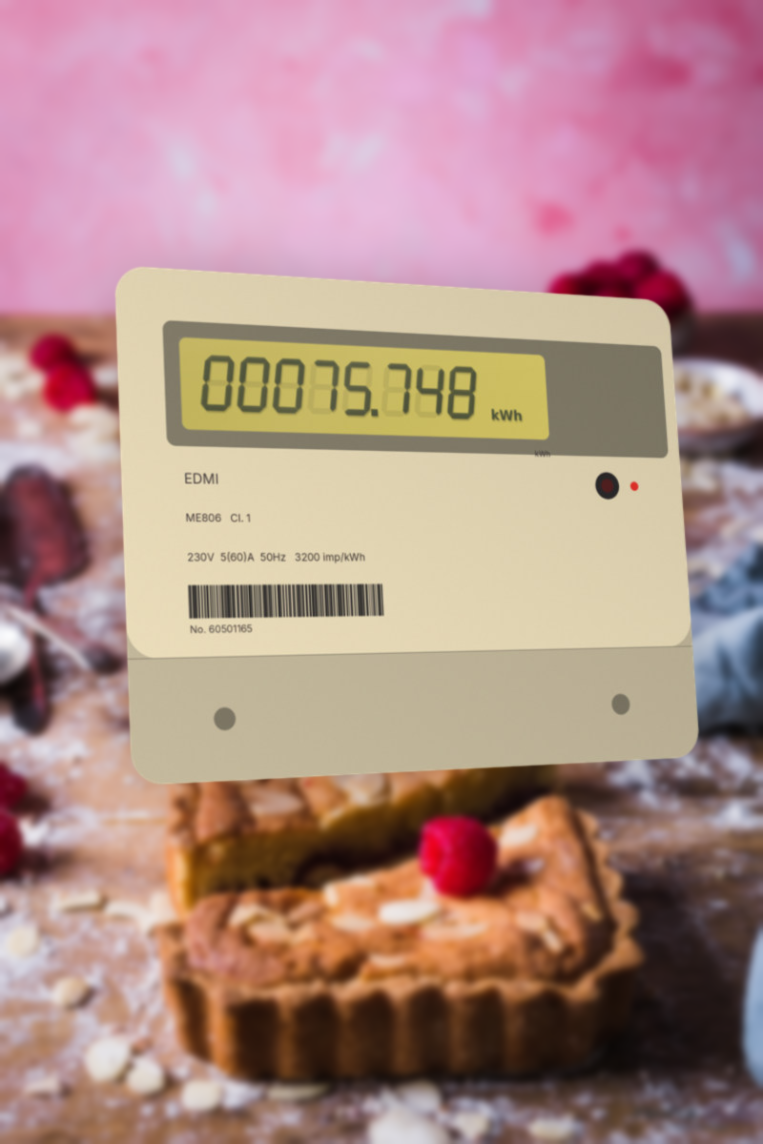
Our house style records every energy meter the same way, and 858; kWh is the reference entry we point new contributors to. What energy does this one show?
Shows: 75.748; kWh
